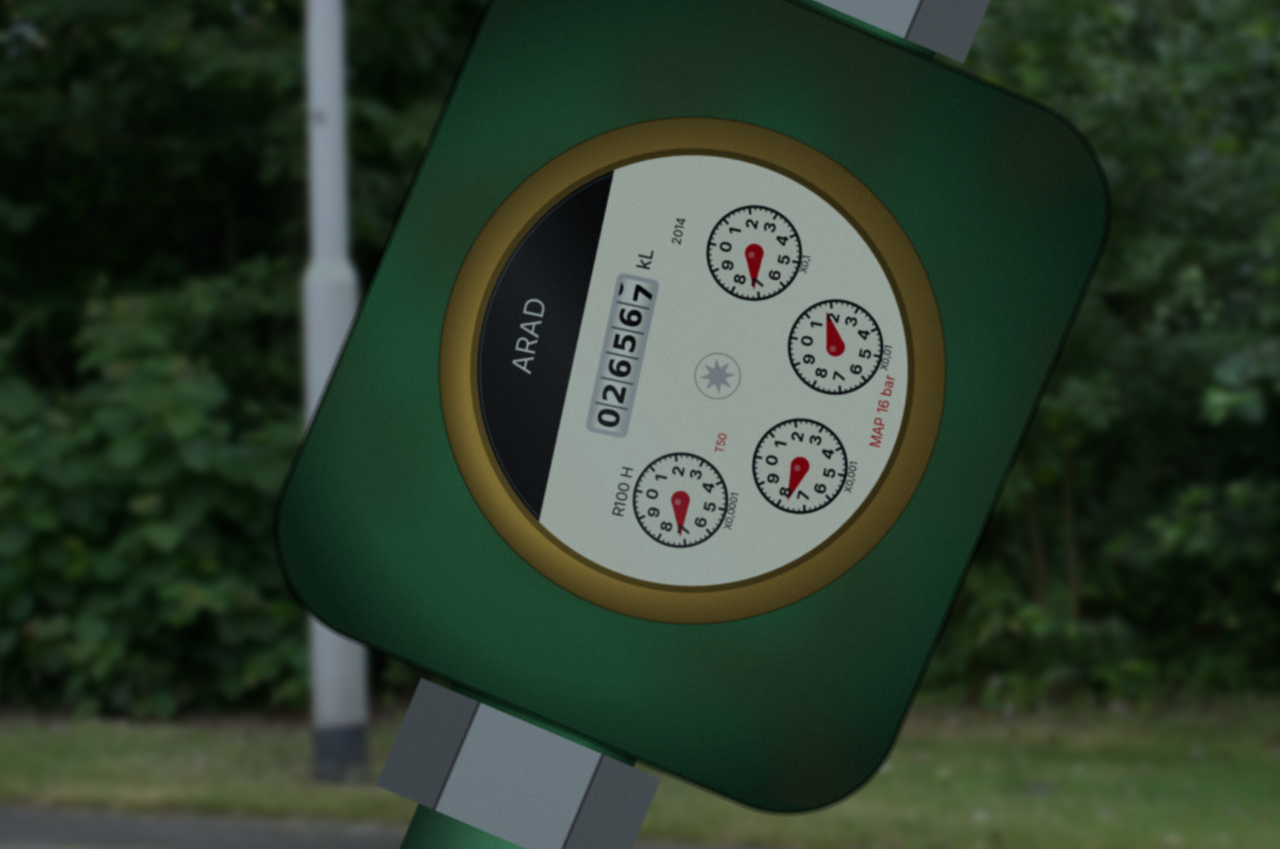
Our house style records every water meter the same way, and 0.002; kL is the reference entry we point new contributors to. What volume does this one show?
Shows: 26566.7177; kL
